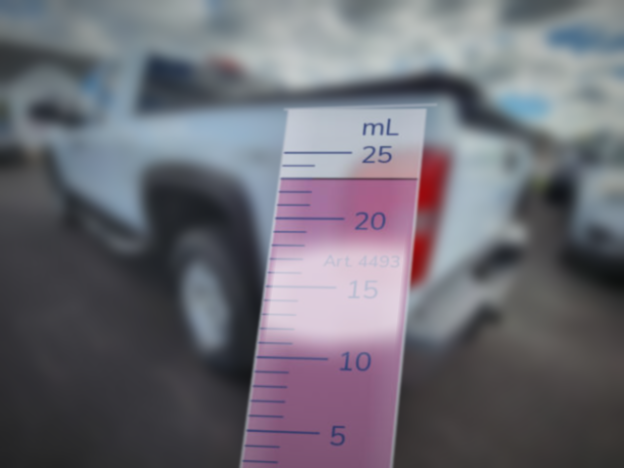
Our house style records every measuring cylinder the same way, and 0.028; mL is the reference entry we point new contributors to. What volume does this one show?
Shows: 23; mL
